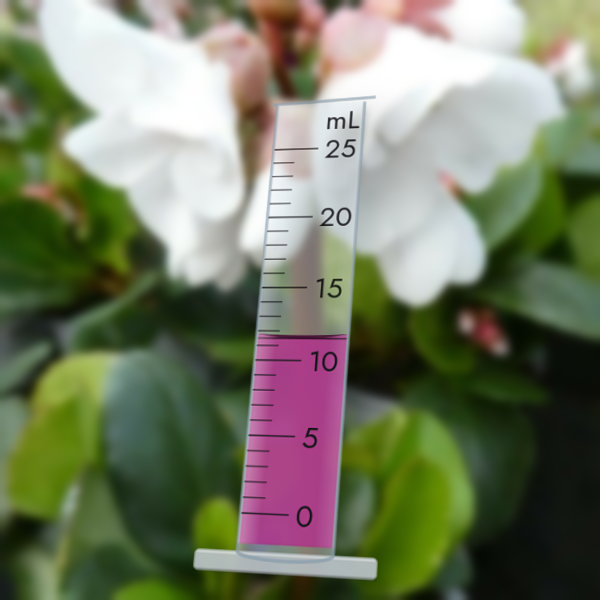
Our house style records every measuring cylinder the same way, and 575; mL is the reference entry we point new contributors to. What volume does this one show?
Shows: 11.5; mL
